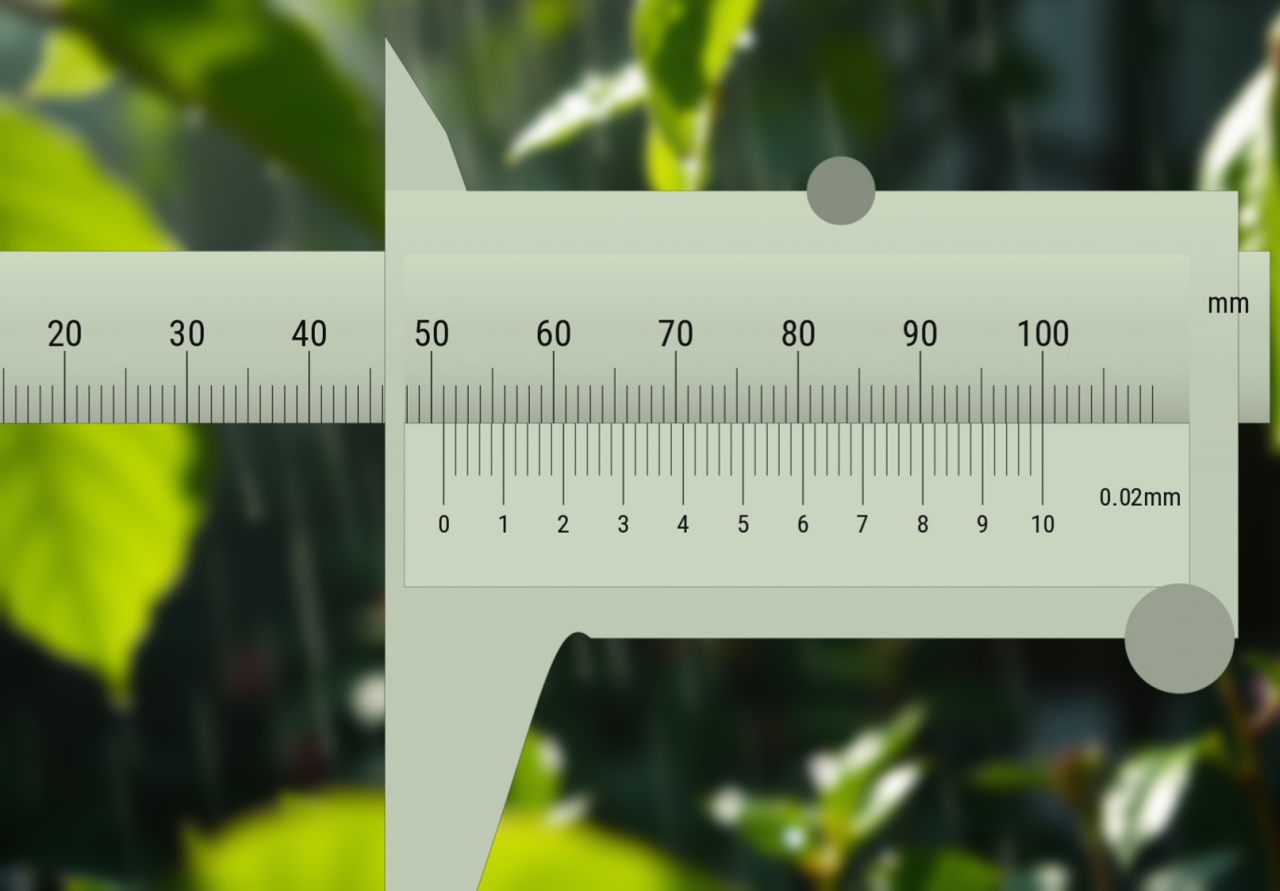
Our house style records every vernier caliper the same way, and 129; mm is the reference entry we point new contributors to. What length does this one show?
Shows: 51.0; mm
